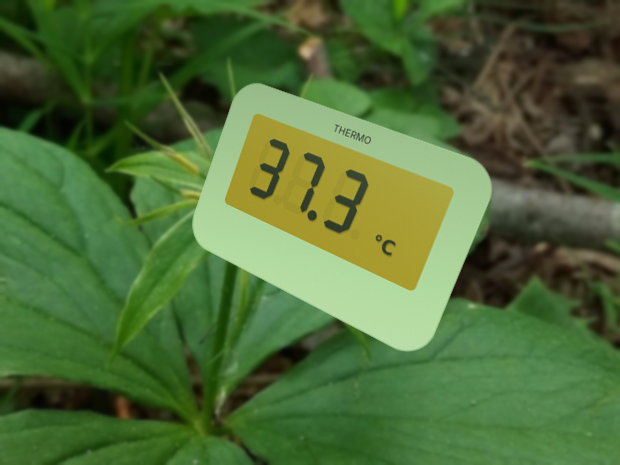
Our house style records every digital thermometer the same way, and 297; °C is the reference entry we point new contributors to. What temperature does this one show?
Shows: 37.3; °C
